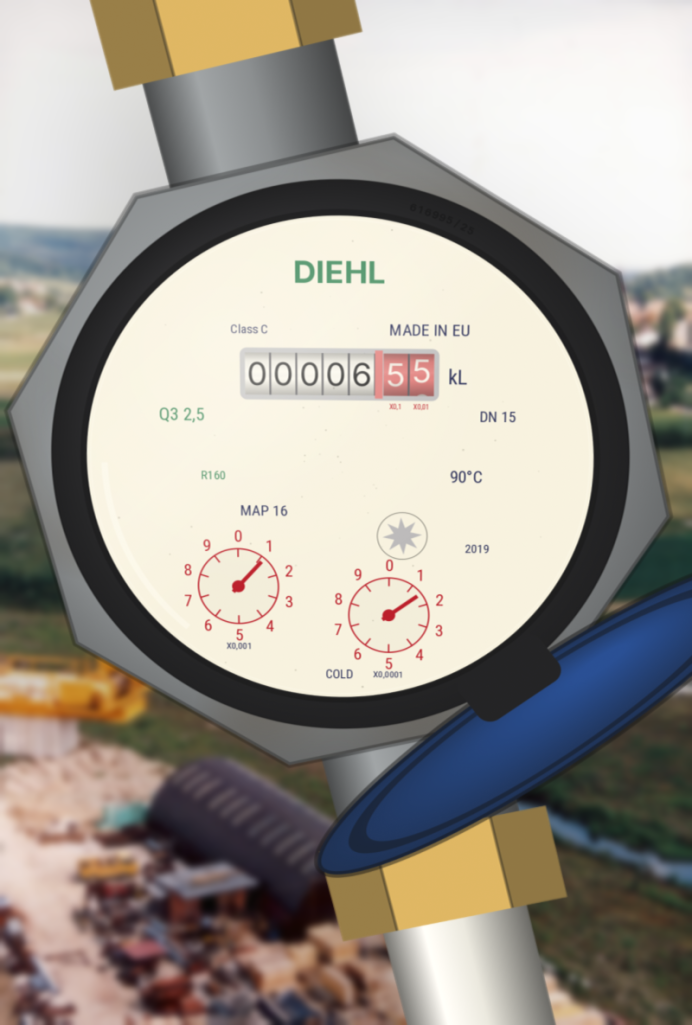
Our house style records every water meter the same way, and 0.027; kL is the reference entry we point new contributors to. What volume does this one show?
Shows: 6.5511; kL
